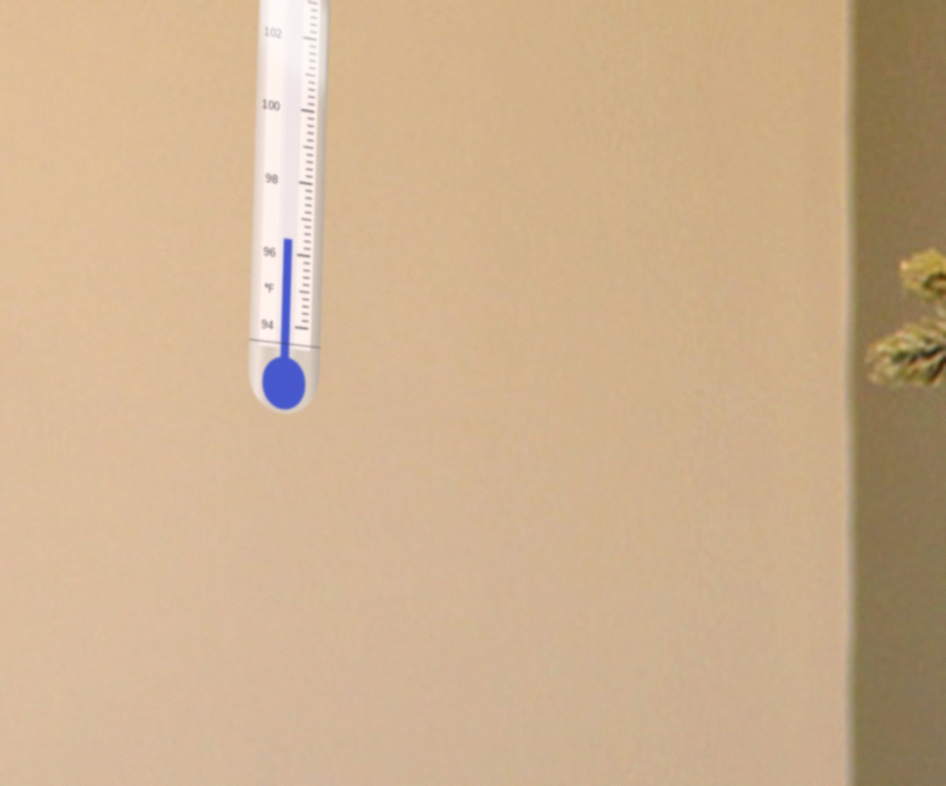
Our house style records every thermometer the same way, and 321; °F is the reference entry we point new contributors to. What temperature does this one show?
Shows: 96.4; °F
